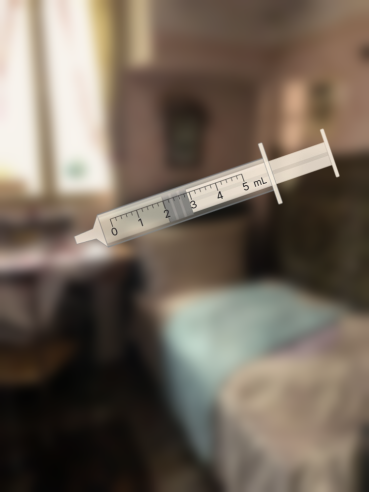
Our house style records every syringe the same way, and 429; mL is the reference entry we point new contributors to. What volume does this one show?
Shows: 2; mL
